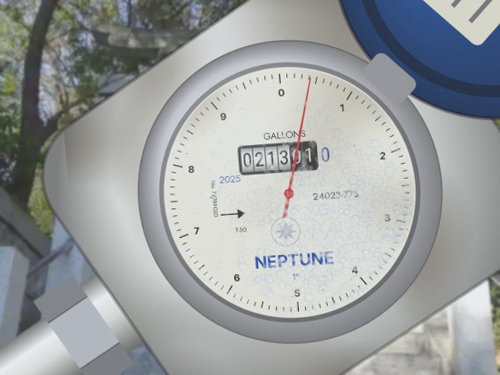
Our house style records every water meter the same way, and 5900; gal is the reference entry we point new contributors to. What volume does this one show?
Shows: 213010.4; gal
